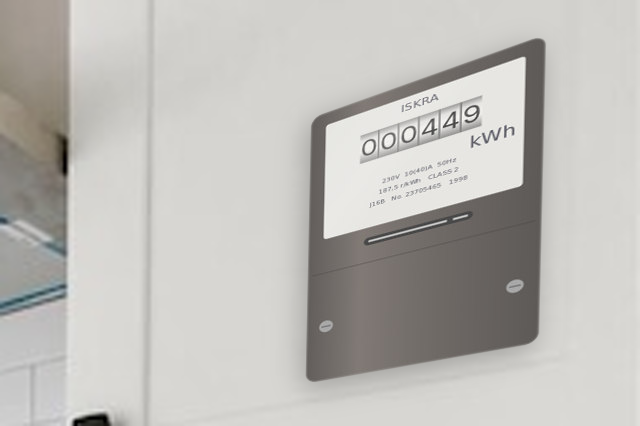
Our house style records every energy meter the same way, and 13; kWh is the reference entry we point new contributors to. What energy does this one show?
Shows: 449; kWh
